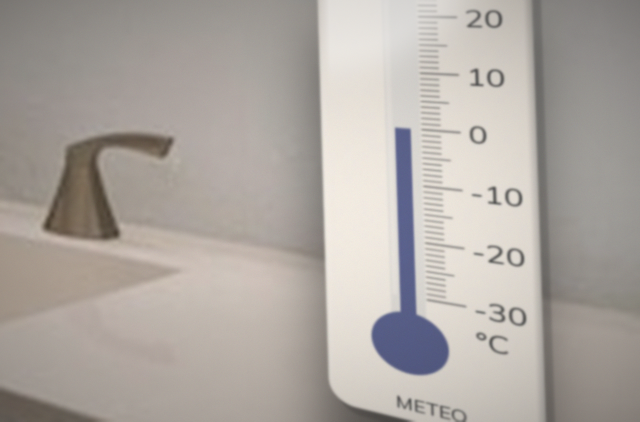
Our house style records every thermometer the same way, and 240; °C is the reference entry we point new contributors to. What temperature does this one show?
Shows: 0; °C
